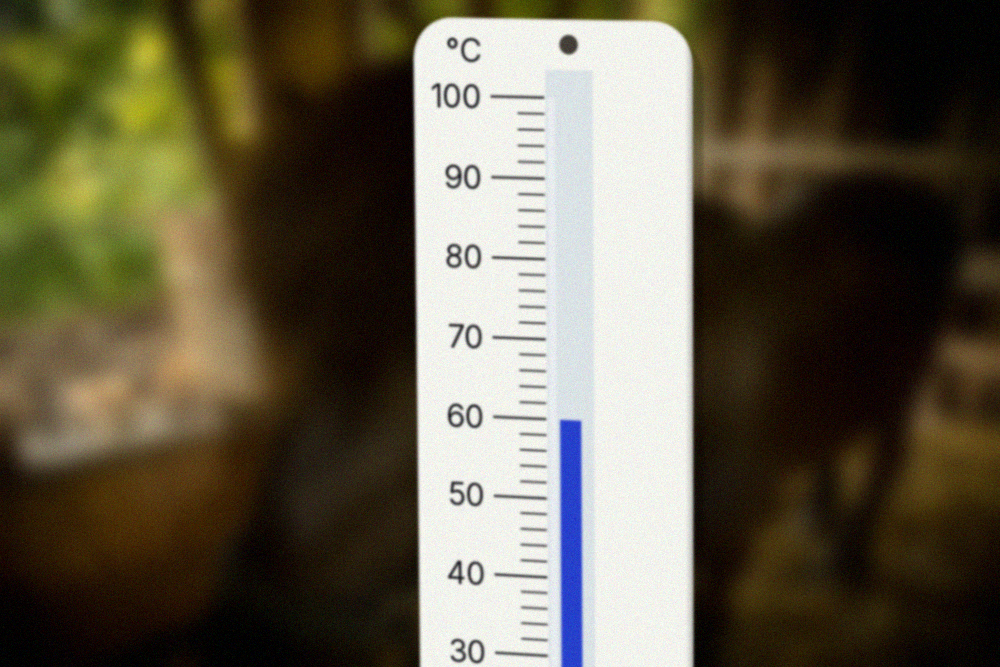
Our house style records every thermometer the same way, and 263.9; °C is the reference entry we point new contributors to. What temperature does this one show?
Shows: 60; °C
